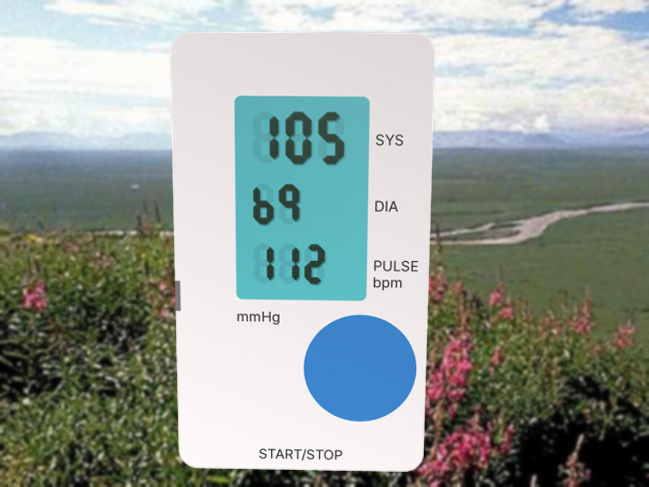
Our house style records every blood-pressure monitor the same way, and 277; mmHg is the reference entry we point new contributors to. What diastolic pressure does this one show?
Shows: 69; mmHg
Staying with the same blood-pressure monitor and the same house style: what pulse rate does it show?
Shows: 112; bpm
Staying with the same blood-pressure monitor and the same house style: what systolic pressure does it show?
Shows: 105; mmHg
